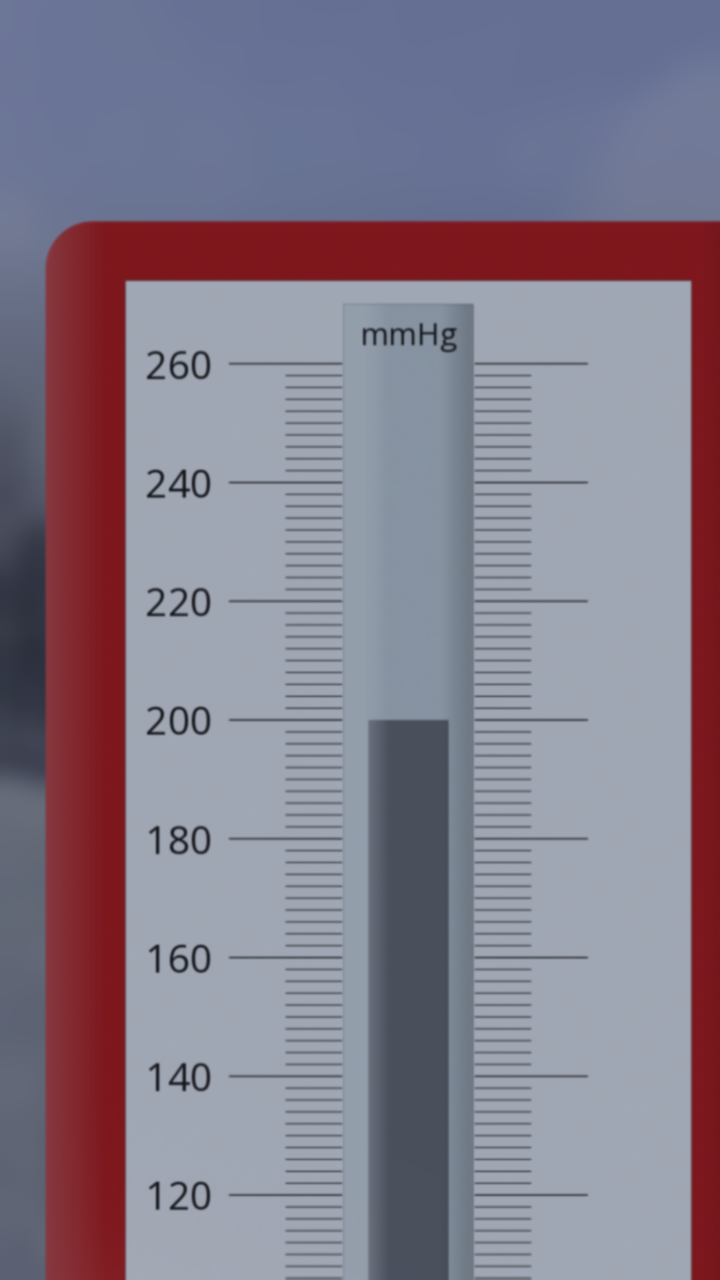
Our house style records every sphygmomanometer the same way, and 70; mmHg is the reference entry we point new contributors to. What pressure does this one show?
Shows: 200; mmHg
